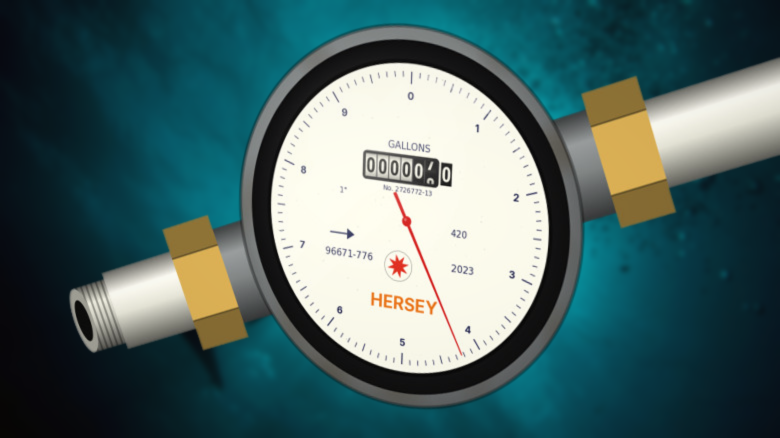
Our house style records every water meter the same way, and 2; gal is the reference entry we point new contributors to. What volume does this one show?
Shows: 74.2; gal
